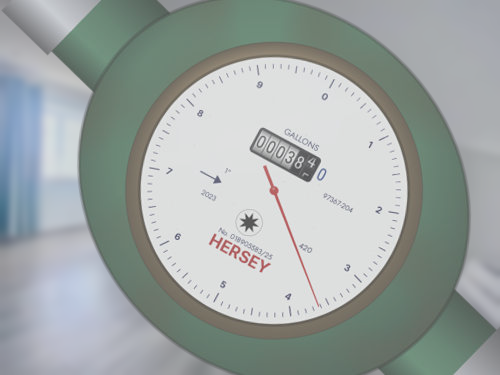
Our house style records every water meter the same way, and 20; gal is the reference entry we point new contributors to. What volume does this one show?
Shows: 3843.6; gal
